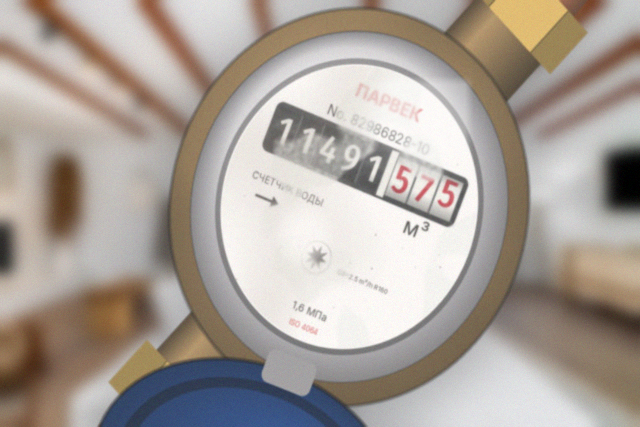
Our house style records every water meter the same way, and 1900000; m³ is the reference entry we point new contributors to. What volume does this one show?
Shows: 11491.575; m³
